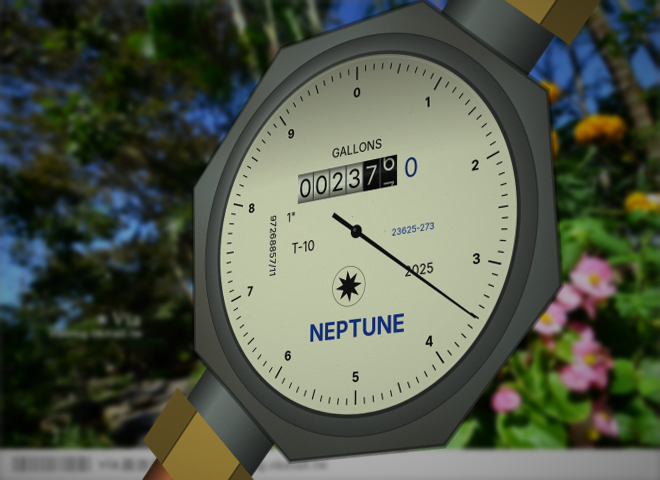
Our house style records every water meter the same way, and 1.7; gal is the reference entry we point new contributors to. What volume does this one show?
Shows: 23763.5; gal
